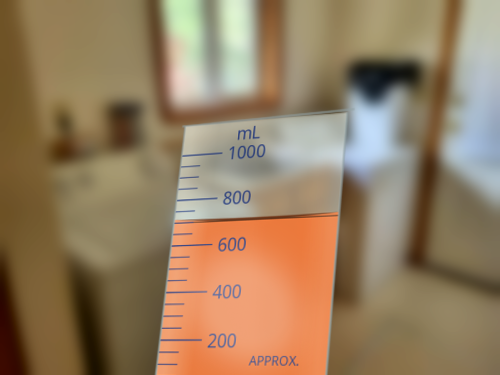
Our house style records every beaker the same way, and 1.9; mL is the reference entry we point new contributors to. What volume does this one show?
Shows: 700; mL
